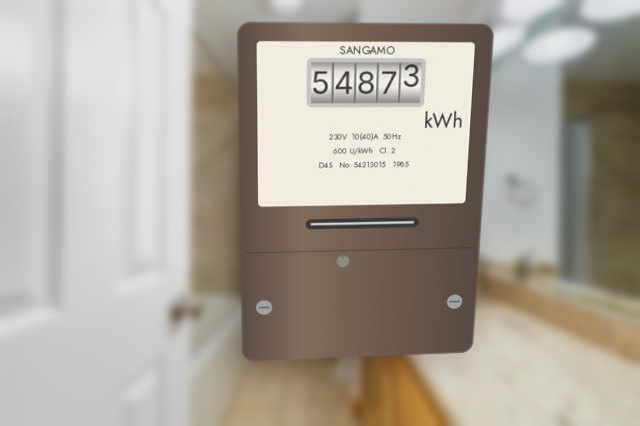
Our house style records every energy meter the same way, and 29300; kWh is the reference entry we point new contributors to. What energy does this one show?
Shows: 54873; kWh
